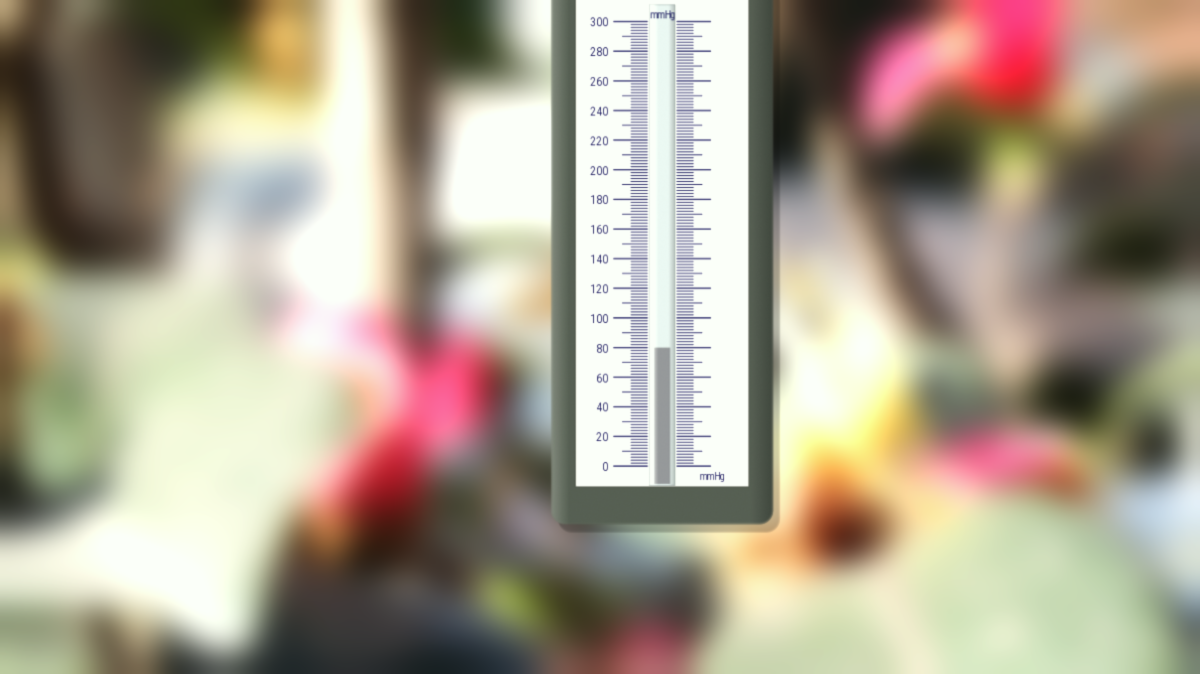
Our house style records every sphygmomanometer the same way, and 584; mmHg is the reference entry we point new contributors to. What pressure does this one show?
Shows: 80; mmHg
